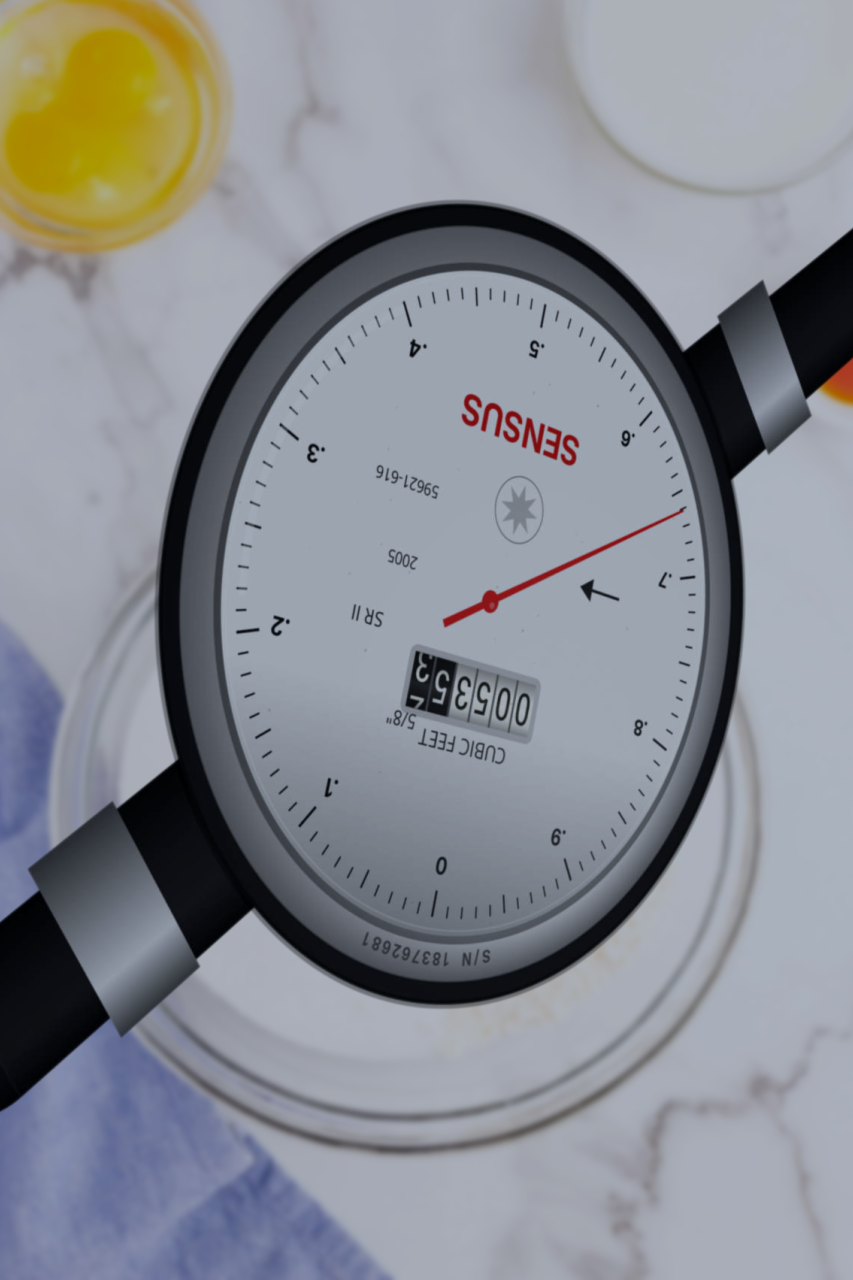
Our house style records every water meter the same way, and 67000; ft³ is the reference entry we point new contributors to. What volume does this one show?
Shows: 5352.66; ft³
